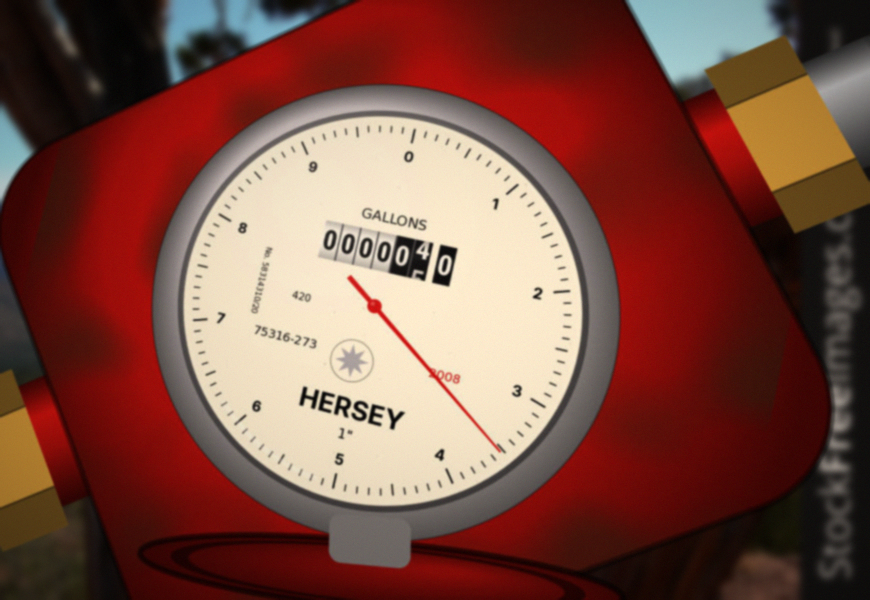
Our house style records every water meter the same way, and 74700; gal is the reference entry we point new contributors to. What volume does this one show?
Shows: 43.5; gal
